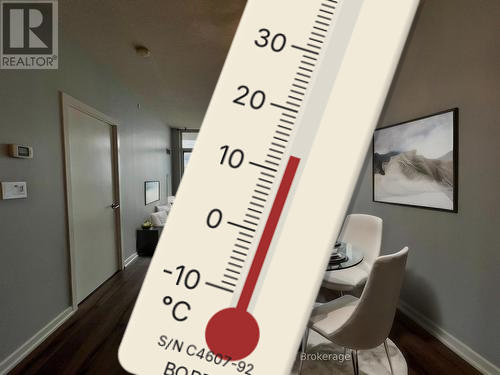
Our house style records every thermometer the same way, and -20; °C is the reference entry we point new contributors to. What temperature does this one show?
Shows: 13; °C
